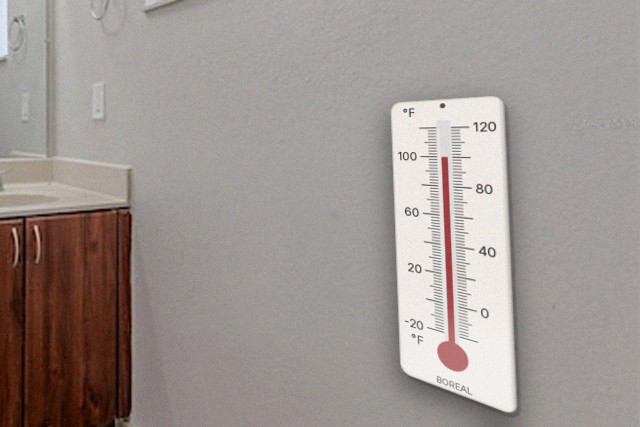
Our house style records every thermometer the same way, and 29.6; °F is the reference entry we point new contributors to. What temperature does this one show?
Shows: 100; °F
